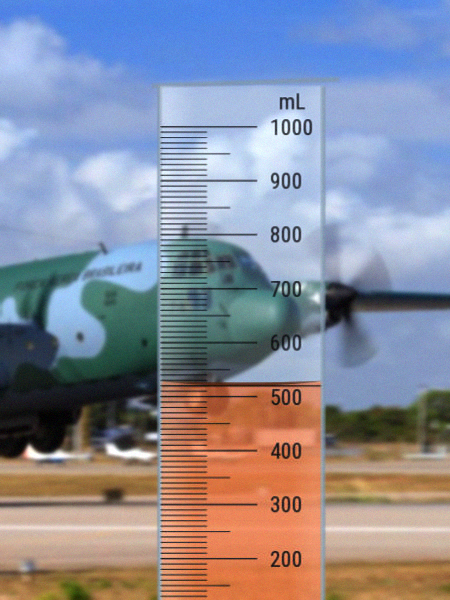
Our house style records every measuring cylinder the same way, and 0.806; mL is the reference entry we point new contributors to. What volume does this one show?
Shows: 520; mL
